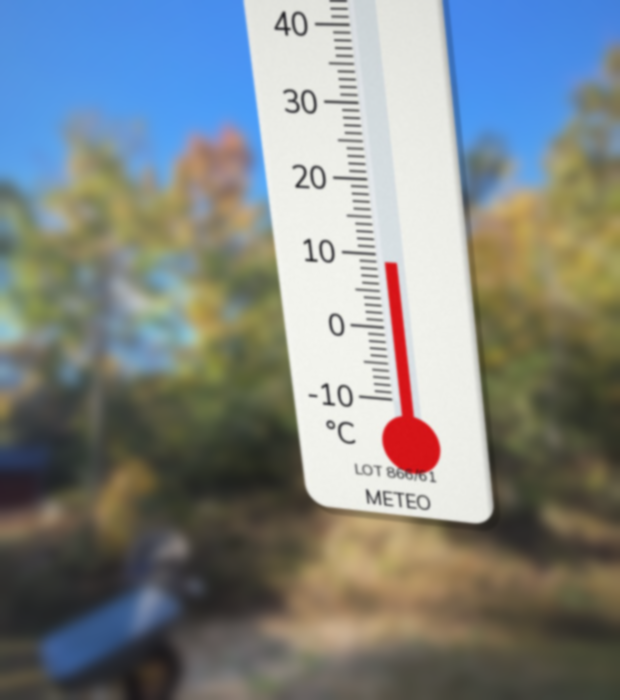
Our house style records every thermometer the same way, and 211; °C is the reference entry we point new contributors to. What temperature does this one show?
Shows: 9; °C
